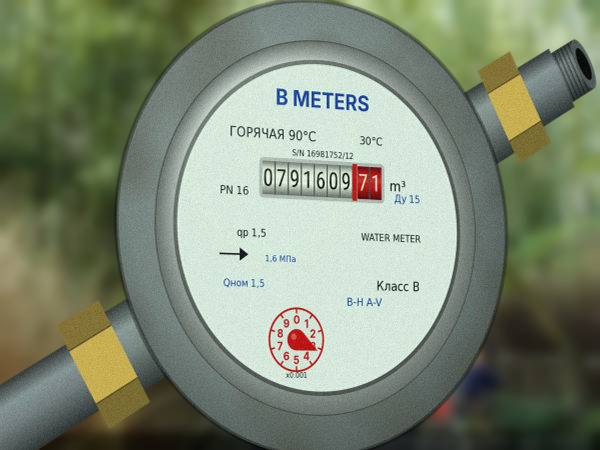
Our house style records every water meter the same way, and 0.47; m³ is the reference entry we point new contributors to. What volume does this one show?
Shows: 791609.713; m³
